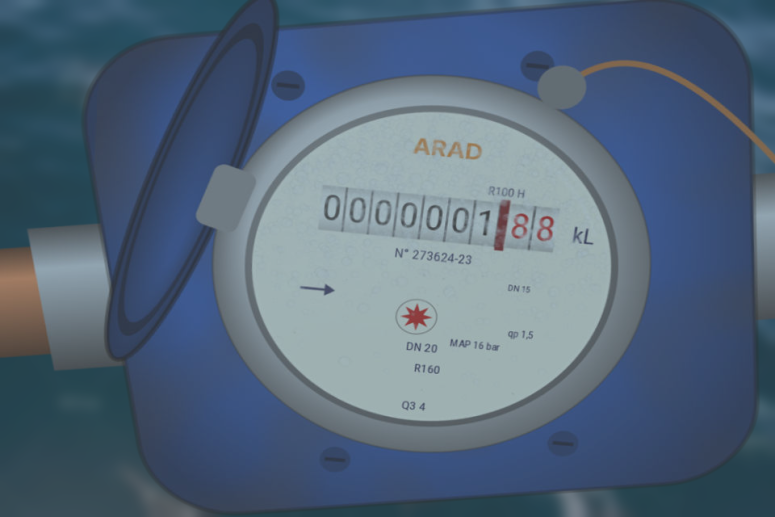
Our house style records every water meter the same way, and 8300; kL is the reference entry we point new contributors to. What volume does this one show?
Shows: 1.88; kL
